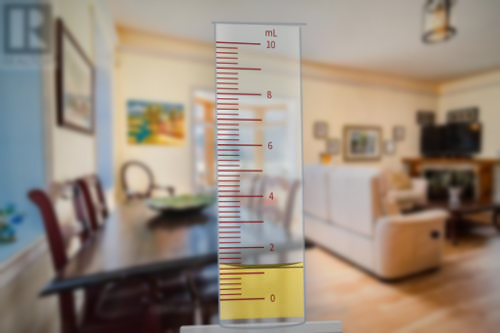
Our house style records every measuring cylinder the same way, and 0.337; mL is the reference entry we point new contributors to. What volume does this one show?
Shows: 1.2; mL
